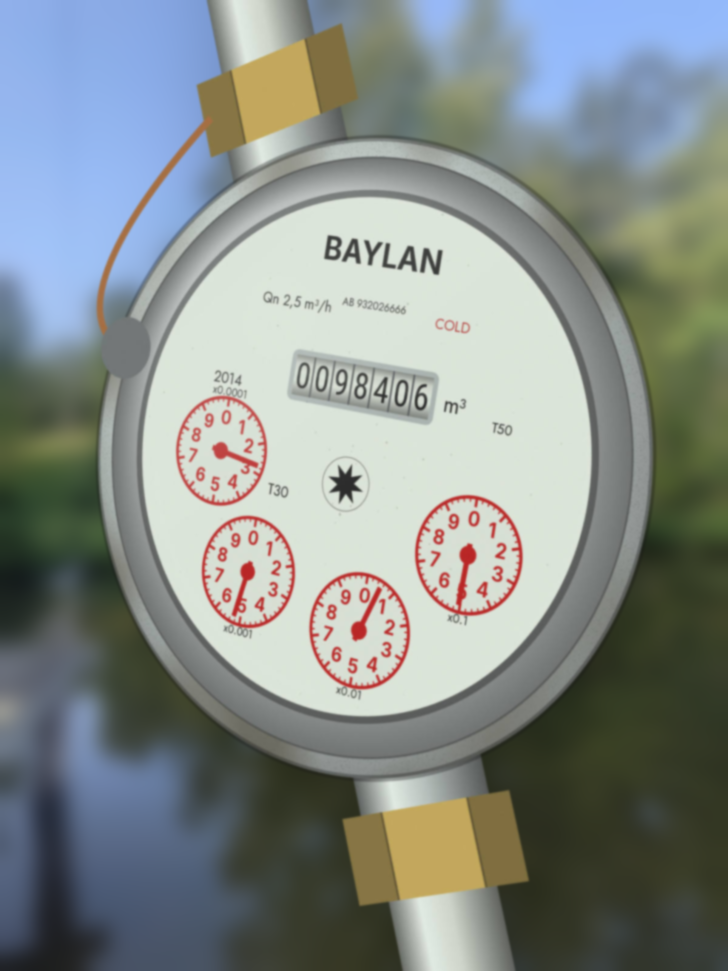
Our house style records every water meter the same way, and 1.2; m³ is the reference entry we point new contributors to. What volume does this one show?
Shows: 98406.5052; m³
